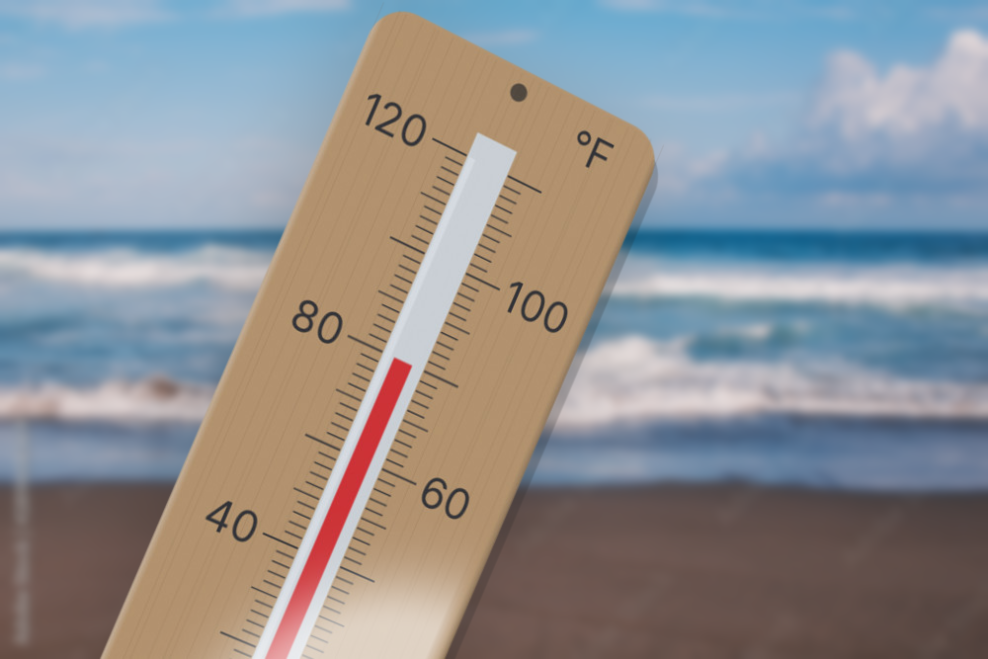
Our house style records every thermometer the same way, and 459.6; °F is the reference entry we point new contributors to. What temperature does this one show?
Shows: 80; °F
